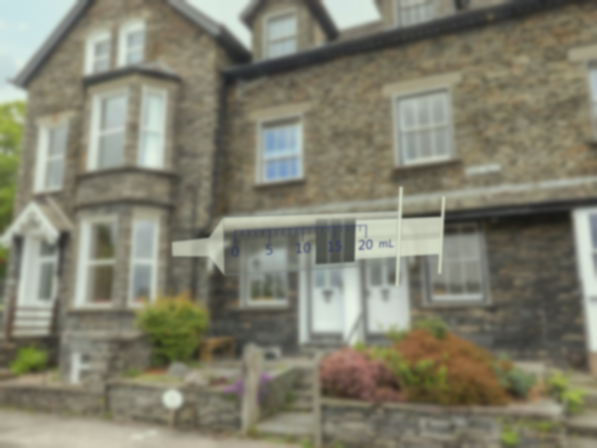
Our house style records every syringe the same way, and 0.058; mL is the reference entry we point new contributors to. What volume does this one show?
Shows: 12; mL
